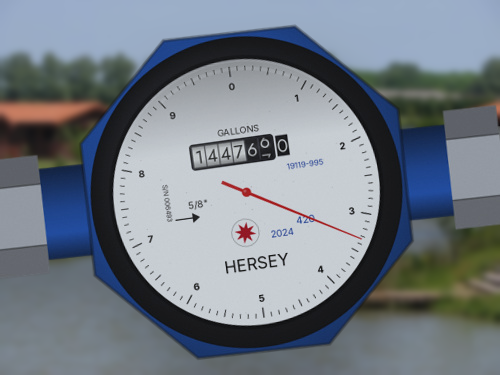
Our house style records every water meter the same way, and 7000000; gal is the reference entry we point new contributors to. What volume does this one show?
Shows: 1447663.3; gal
